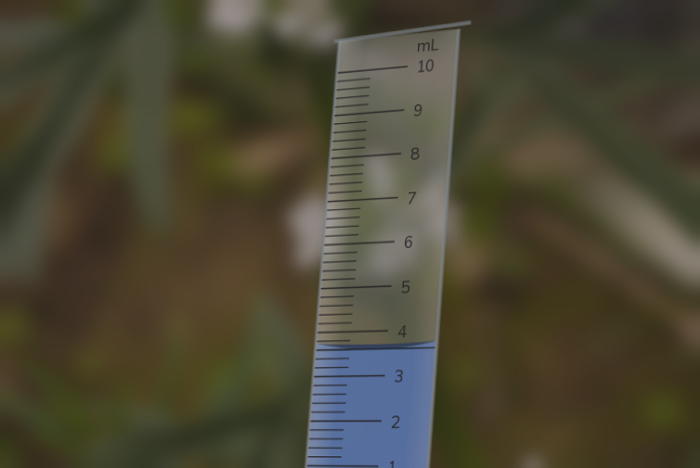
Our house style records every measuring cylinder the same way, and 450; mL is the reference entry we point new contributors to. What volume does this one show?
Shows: 3.6; mL
